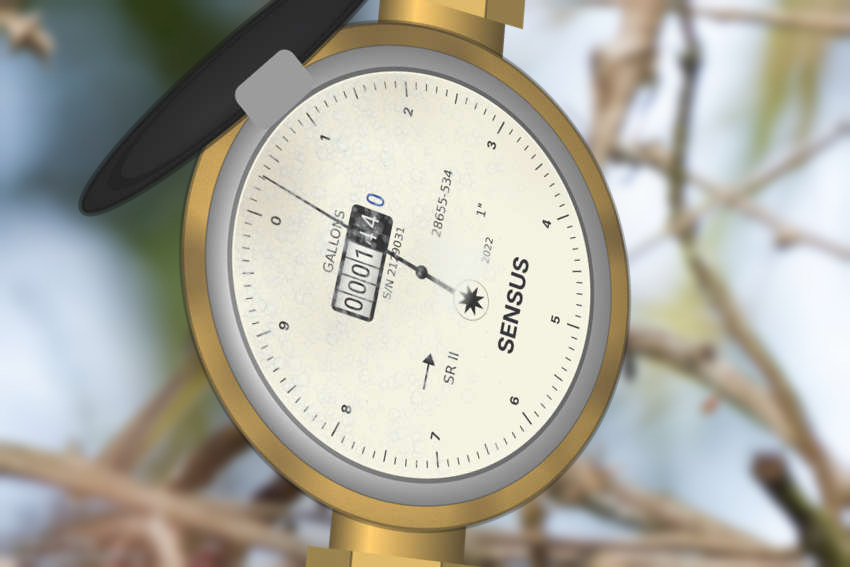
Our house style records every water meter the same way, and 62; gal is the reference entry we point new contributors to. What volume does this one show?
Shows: 1440.3; gal
